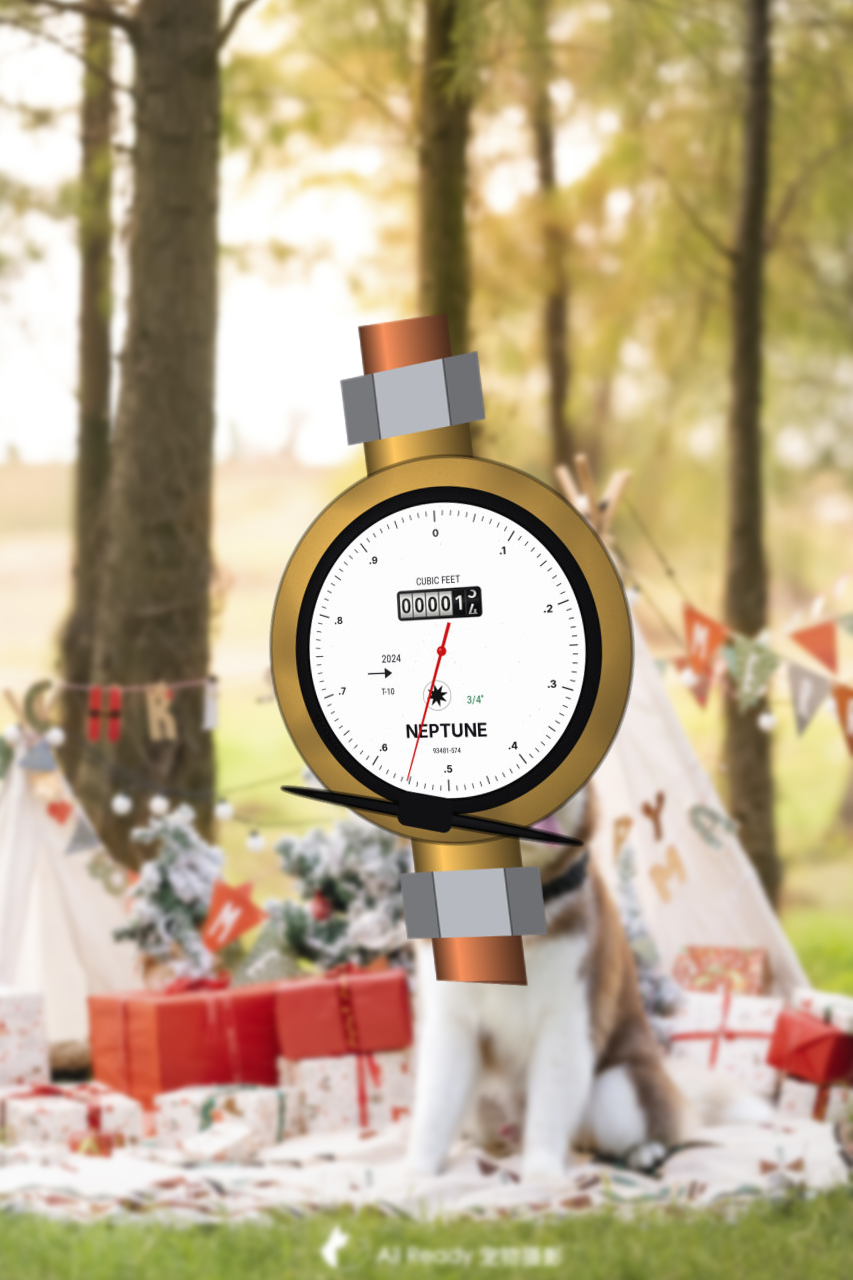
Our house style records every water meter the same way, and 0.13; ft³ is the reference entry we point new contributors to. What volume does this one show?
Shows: 13.55; ft³
